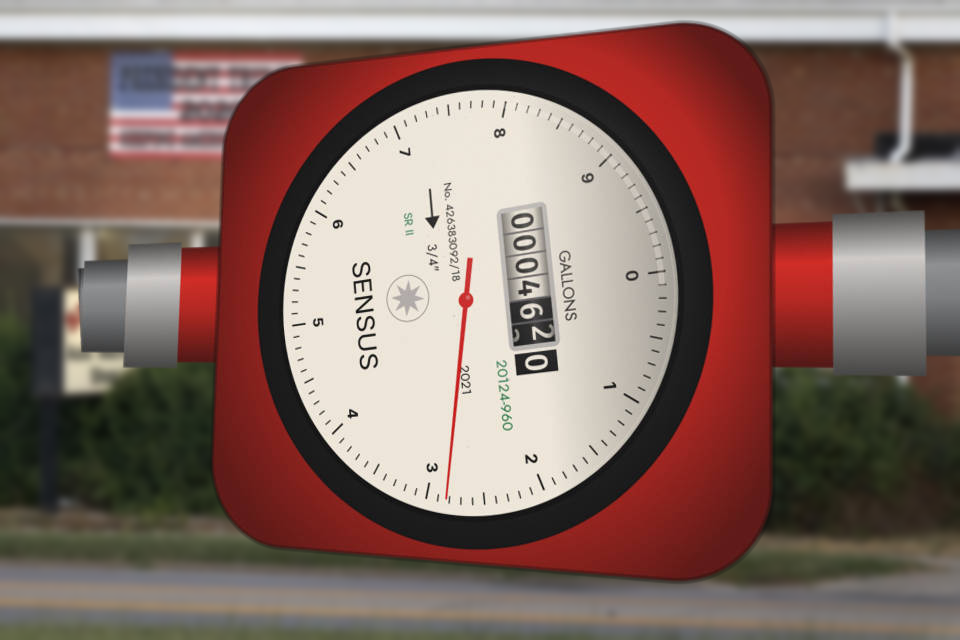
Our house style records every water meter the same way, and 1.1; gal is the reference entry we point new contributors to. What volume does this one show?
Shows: 4622.8; gal
